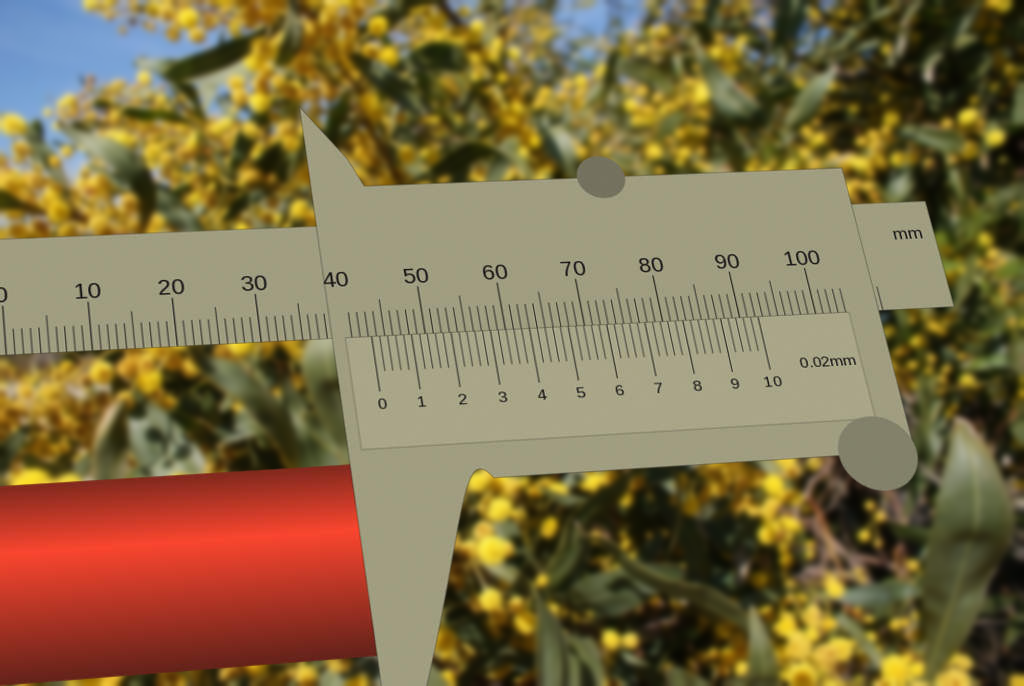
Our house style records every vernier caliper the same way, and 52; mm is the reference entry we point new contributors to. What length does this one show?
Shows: 43.4; mm
